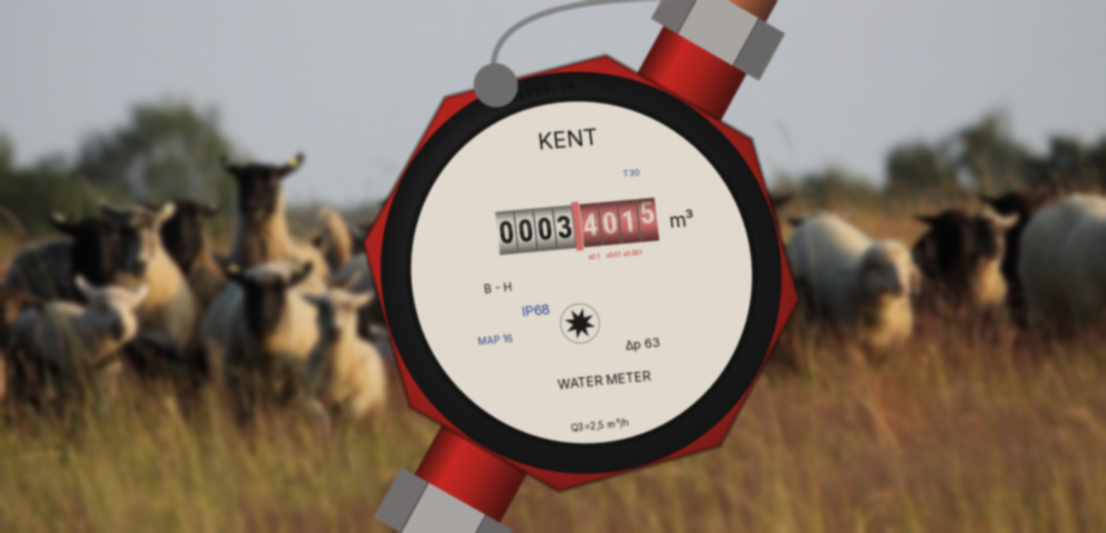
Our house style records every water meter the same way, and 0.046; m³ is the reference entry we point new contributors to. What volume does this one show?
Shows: 3.4015; m³
